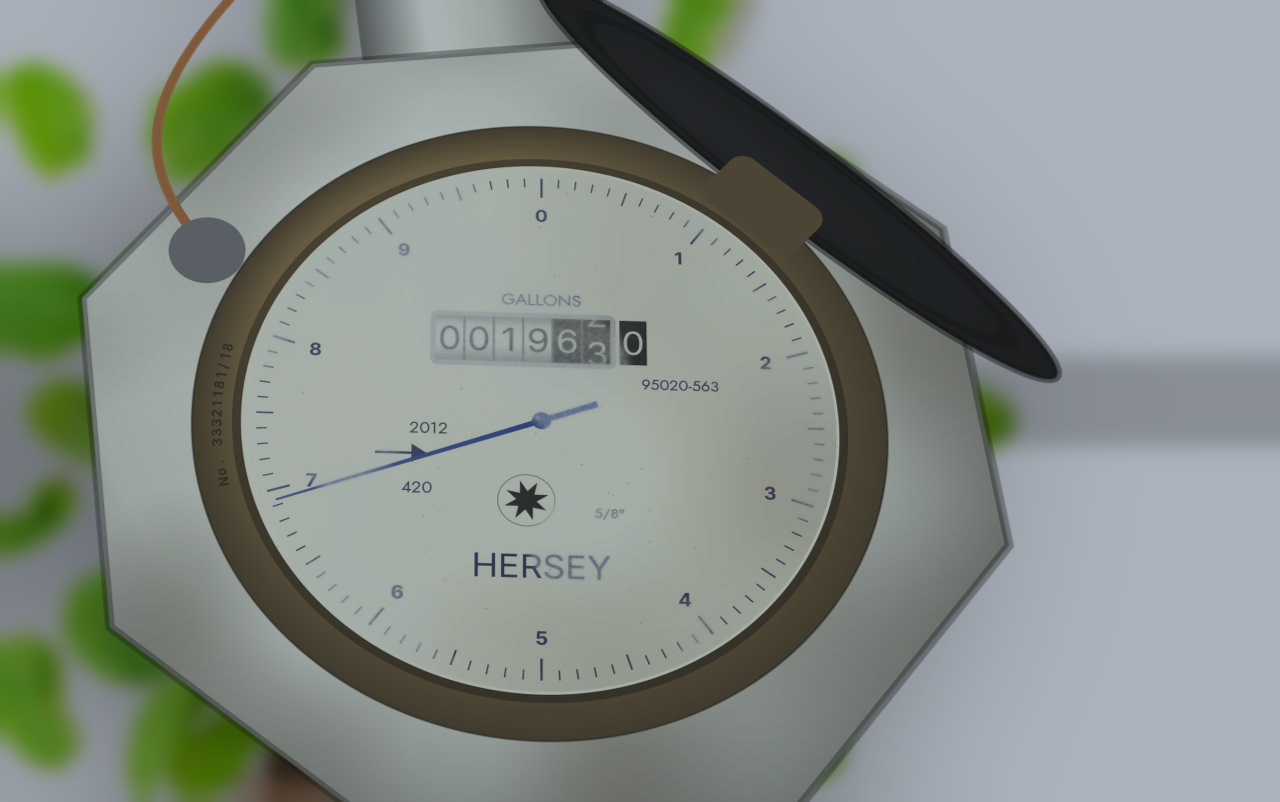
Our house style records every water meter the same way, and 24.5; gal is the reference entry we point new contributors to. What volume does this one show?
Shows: 19626.9; gal
